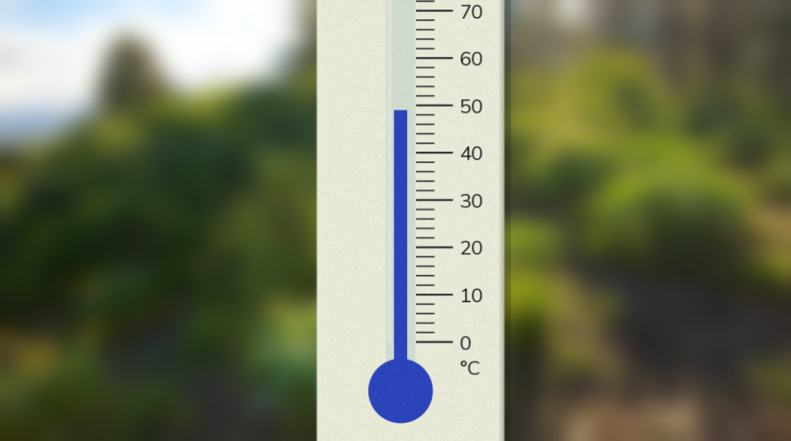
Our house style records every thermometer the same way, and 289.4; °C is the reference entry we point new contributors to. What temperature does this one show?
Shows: 49; °C
